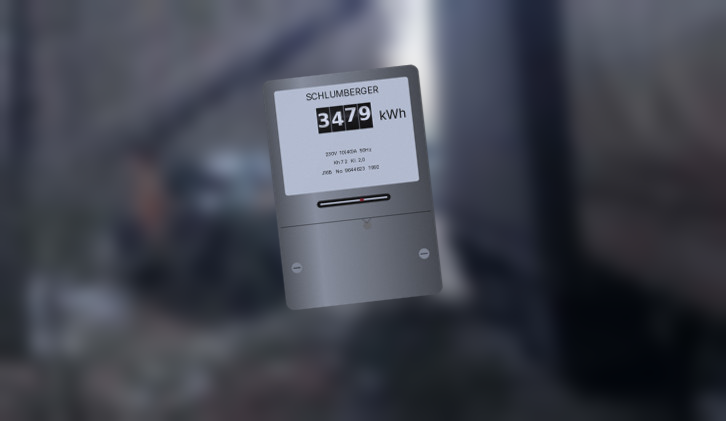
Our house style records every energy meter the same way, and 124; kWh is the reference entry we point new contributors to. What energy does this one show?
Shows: 3479; kWh
